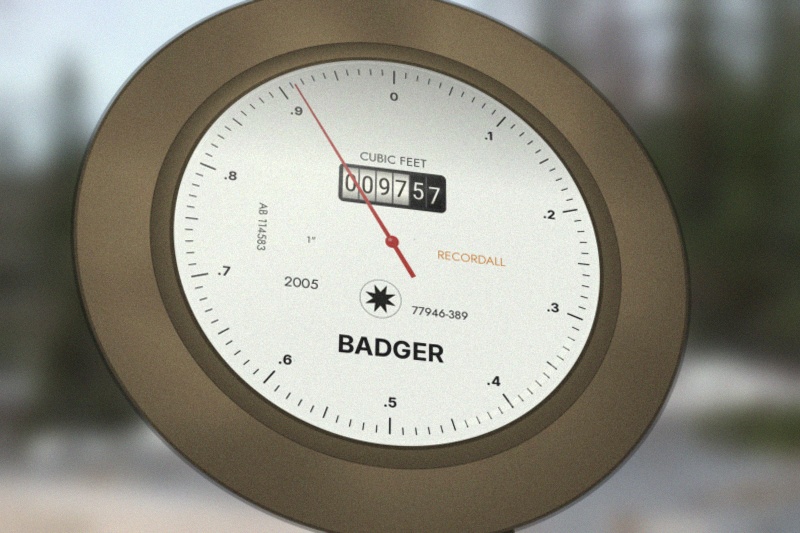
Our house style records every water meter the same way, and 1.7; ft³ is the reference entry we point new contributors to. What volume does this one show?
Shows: 9756.91; ft³
